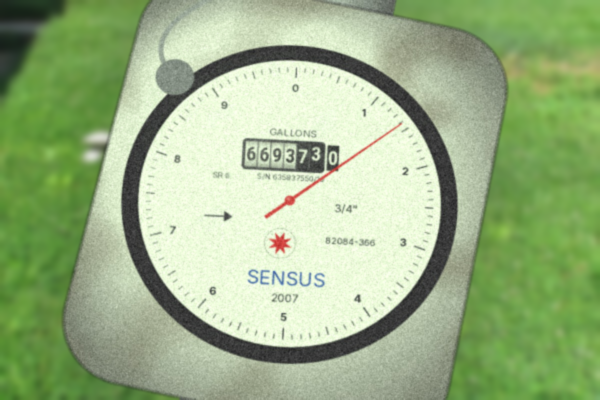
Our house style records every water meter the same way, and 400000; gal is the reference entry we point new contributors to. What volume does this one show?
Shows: 6693731.4; gal
